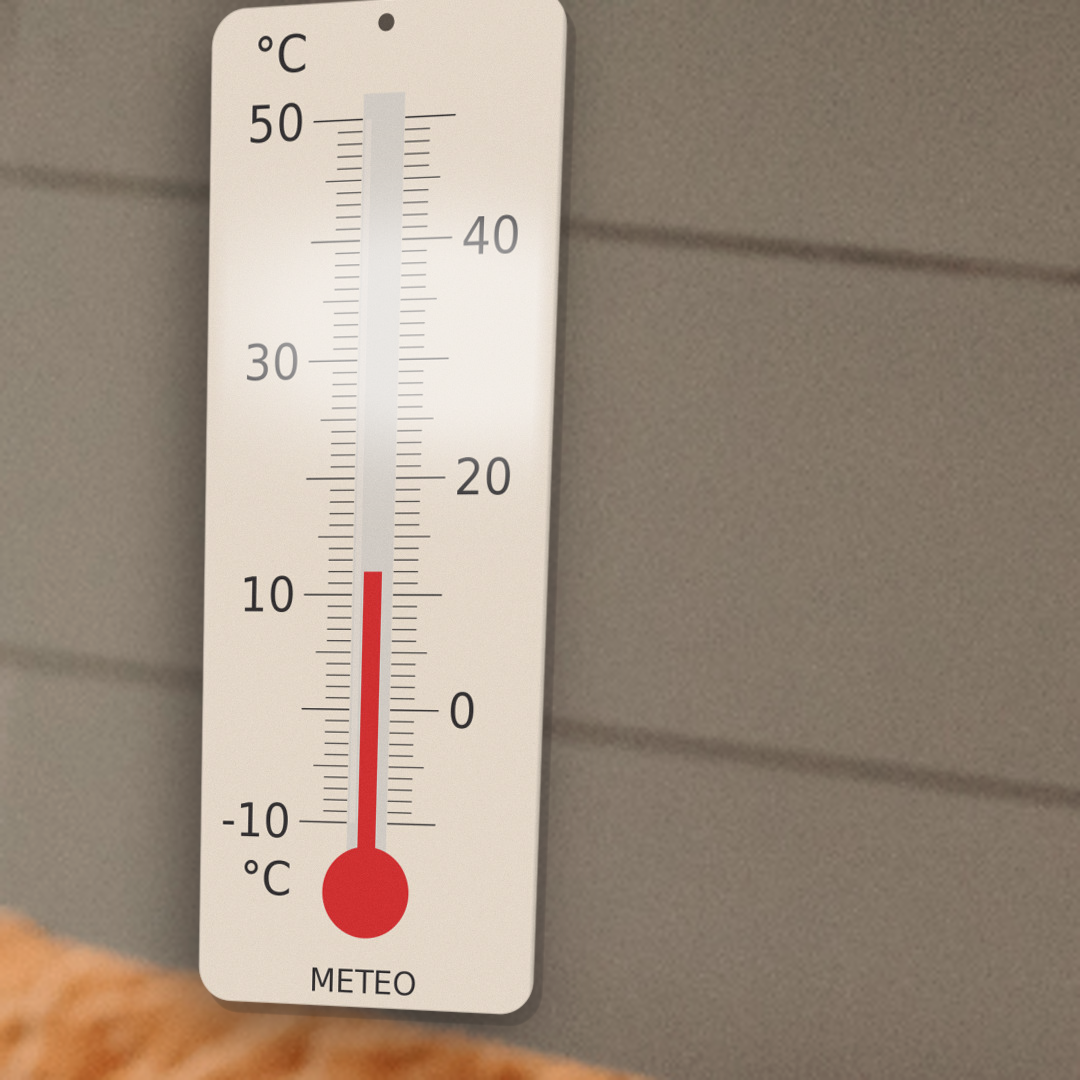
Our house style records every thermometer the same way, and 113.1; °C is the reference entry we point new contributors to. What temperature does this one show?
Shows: 12; °C
